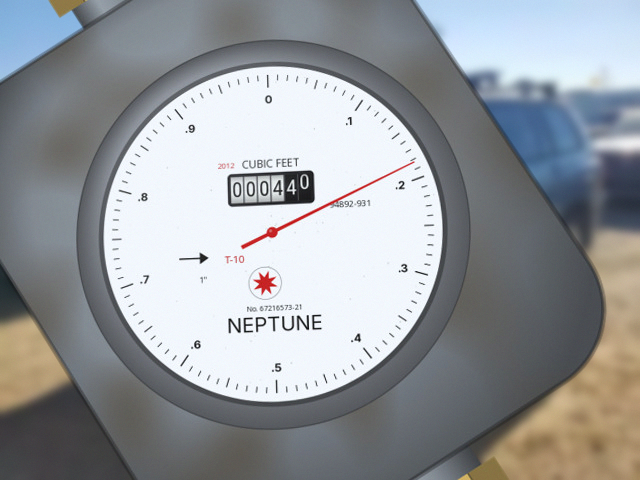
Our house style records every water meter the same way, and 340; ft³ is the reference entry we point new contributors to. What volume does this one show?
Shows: 440.18; ft³
